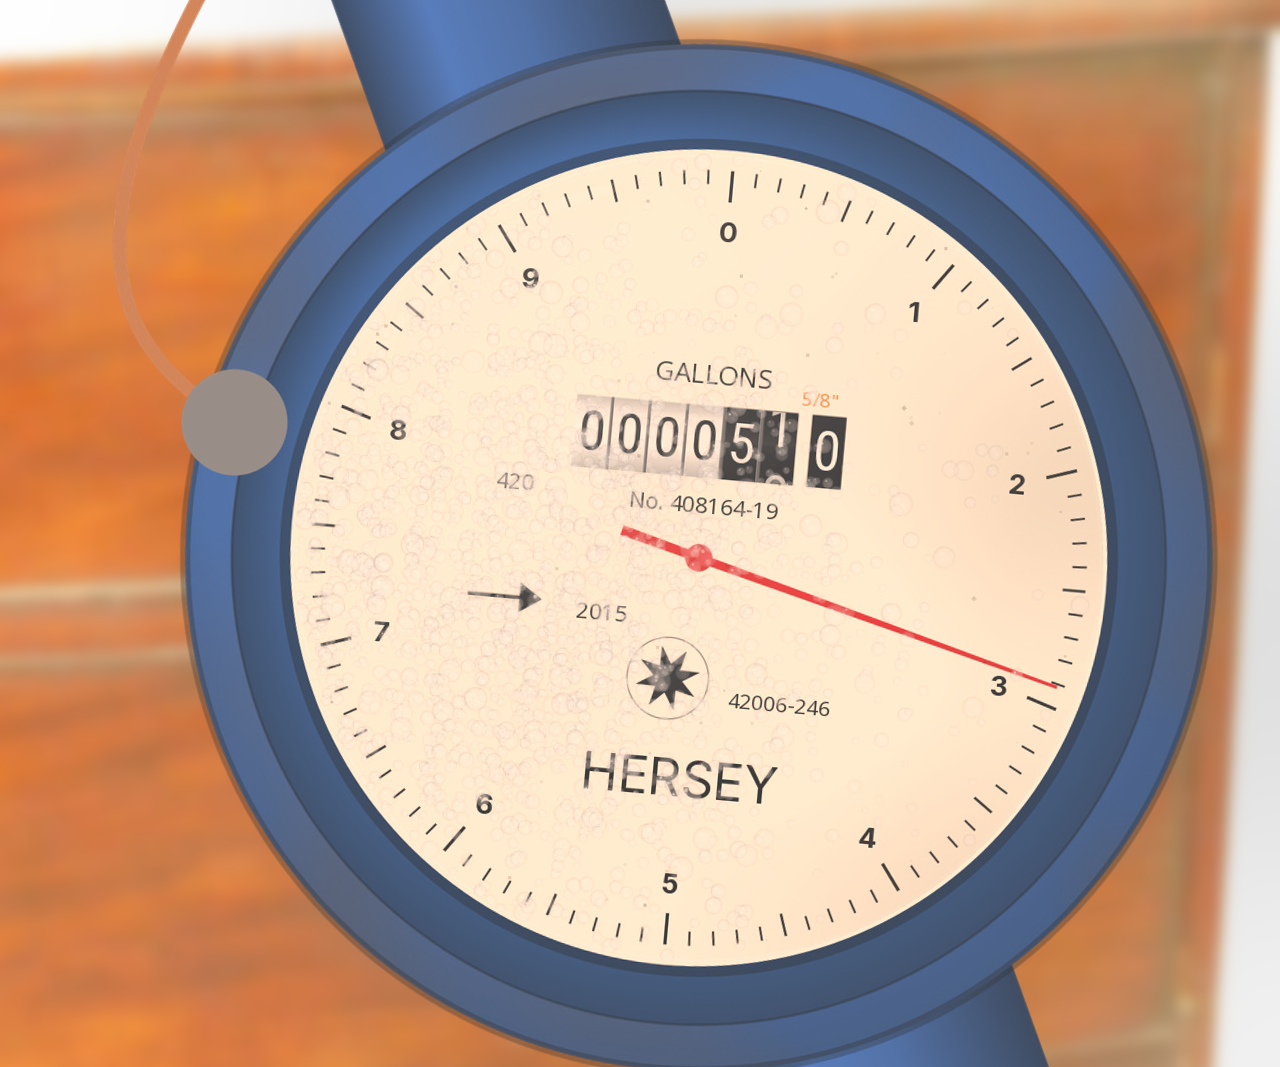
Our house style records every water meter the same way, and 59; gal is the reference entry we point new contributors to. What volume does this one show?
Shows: 512.9; gal
